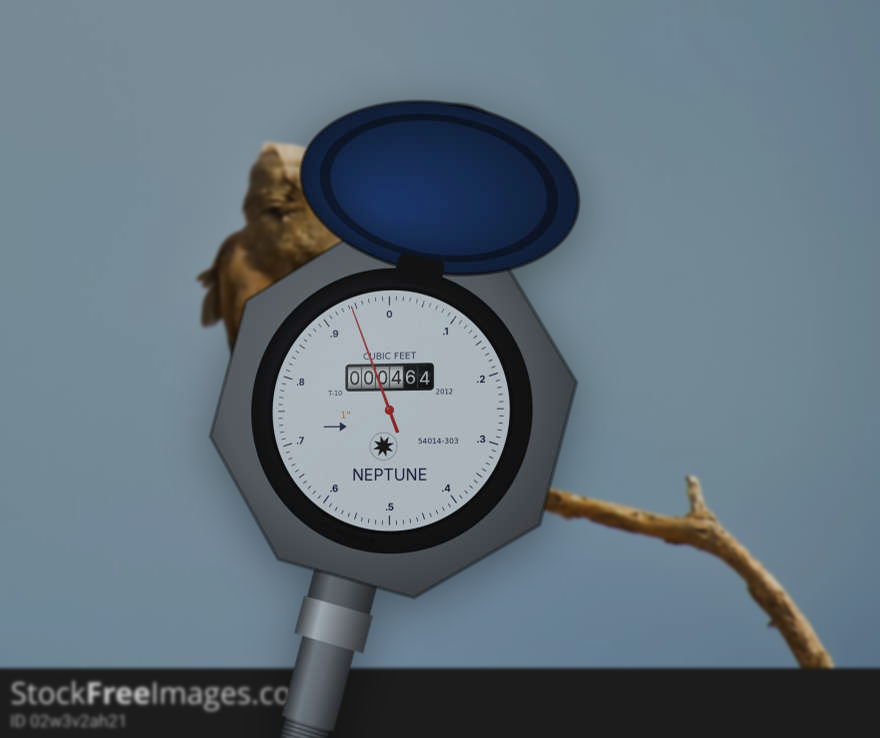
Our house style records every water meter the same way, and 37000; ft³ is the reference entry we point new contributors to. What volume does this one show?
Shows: 463.94; ft³
